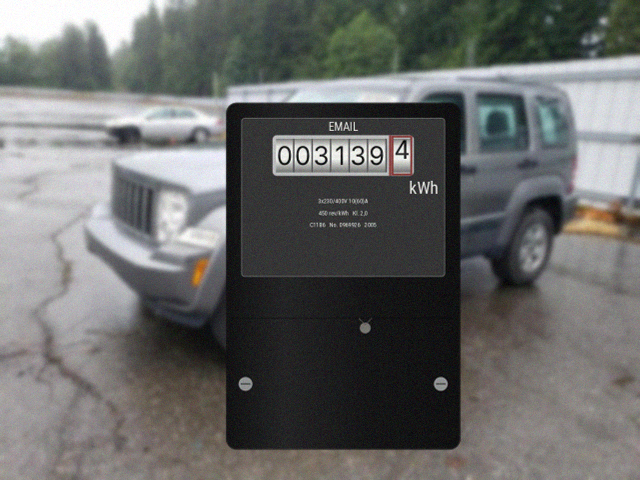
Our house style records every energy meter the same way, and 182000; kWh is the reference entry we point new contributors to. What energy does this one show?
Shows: 3139.4; kWh
